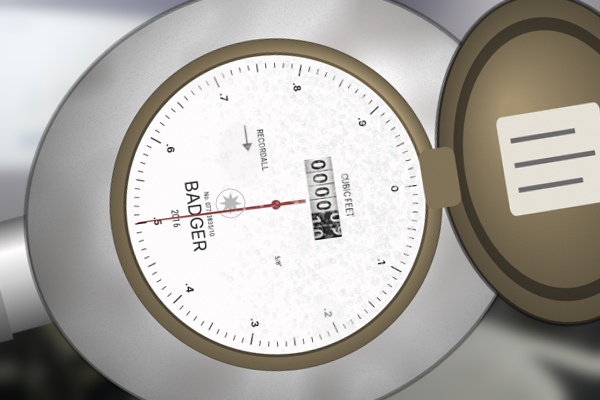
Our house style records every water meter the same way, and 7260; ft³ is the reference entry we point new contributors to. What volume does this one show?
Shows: 9.50; ft³
